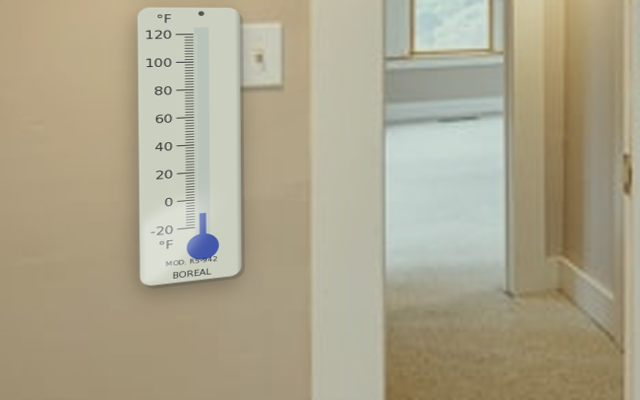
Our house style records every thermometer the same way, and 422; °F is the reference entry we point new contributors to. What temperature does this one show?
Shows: -10; °F
